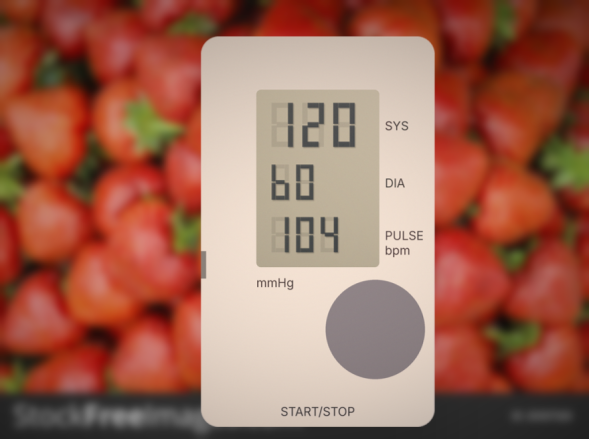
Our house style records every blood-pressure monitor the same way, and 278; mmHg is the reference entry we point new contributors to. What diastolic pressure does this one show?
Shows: 60; mmHg
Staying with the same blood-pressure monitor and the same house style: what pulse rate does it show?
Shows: 104; bpm
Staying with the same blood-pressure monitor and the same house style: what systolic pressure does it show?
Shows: 120; mmHg
